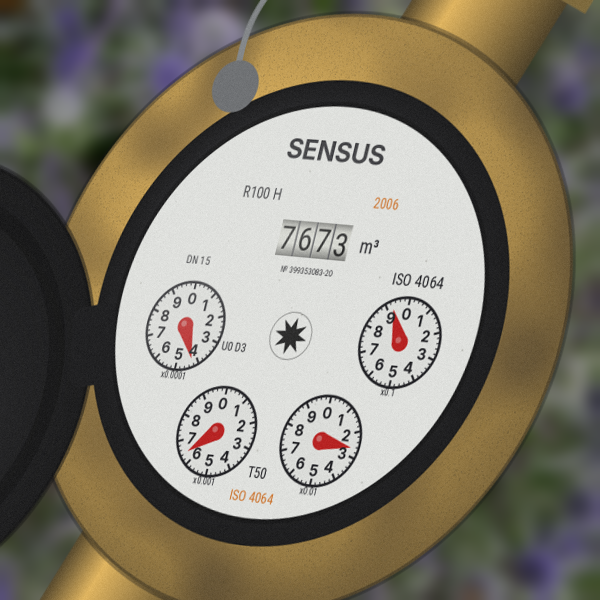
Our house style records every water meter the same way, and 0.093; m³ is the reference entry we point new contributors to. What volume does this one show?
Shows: 7672.9264; m³
